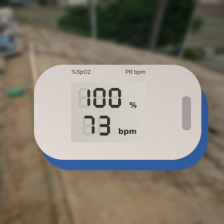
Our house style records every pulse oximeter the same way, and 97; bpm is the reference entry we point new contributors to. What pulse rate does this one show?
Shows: 73; bpm
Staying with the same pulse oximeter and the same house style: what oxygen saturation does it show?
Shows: 100; %
